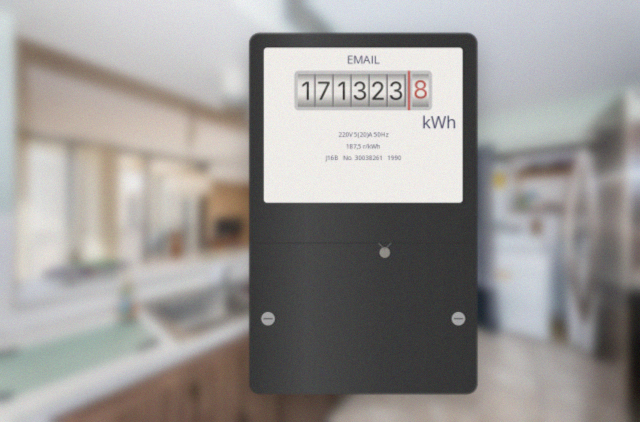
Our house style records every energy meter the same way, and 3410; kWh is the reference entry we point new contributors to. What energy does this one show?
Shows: 171323.8; kWh
